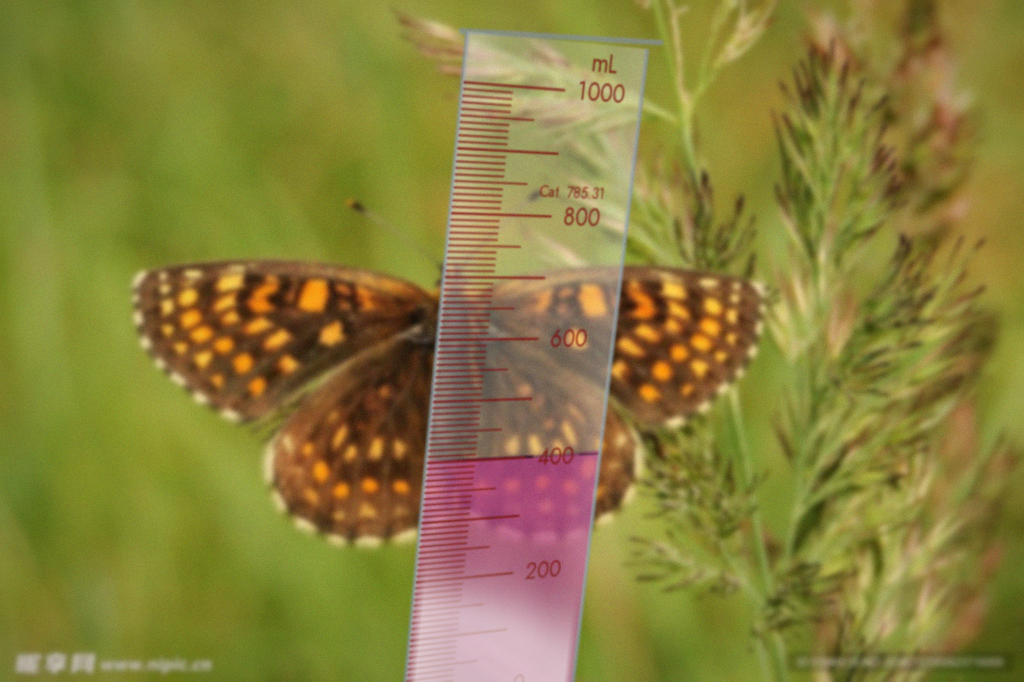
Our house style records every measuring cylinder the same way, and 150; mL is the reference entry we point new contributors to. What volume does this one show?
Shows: 400; mL
